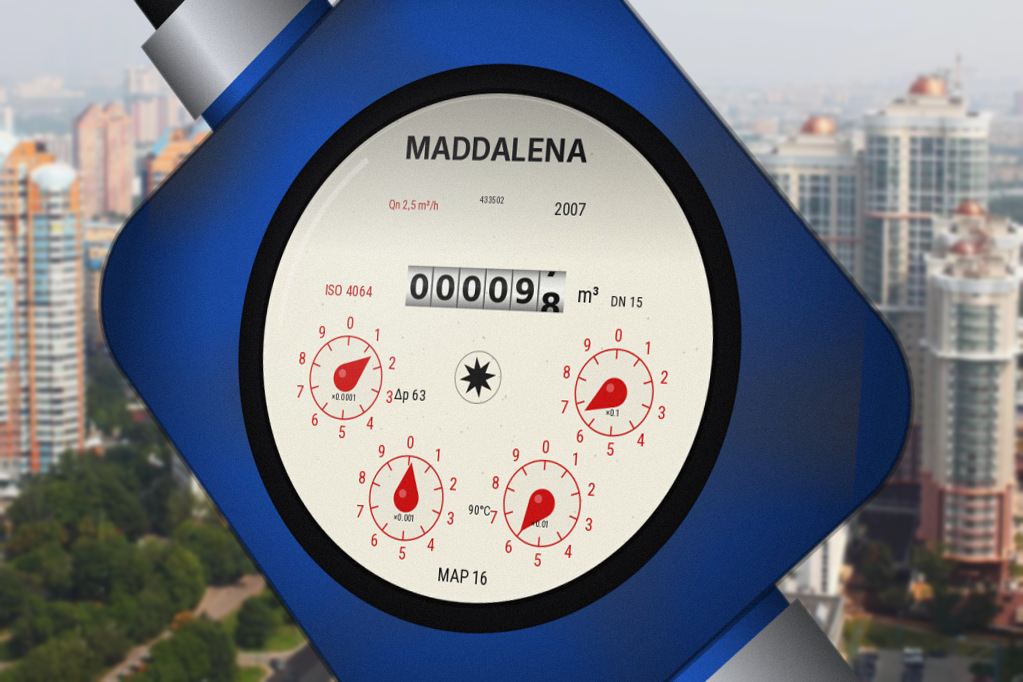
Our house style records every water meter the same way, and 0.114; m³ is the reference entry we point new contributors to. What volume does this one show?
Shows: 97.6601; m³
